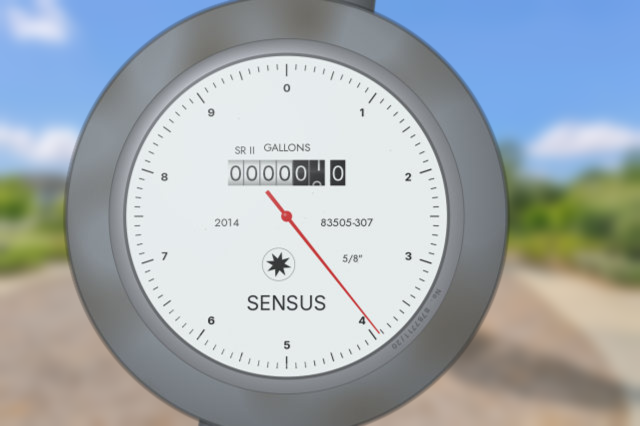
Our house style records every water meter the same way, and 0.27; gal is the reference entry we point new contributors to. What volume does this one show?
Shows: 13.9; gal
